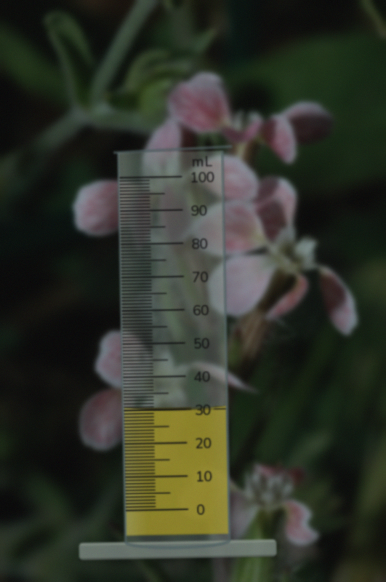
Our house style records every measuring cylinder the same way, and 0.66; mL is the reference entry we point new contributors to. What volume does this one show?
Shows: 30; mL
